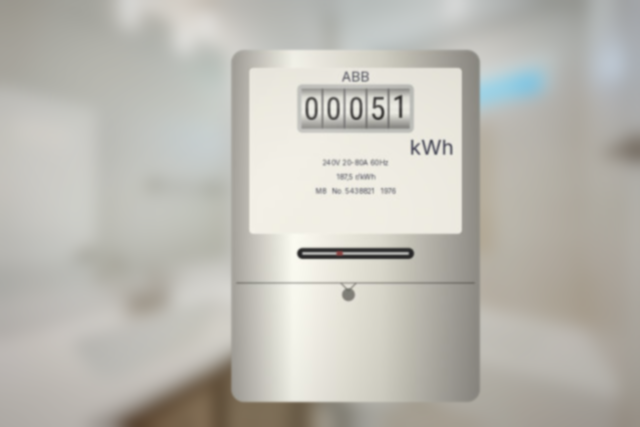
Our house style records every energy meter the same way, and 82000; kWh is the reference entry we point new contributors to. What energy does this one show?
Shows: 51; kWh
